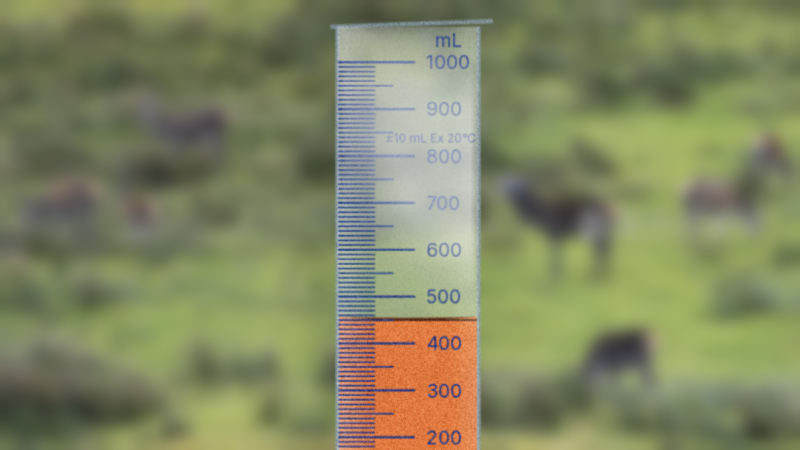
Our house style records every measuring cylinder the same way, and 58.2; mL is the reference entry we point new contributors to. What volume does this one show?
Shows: 450; mL
